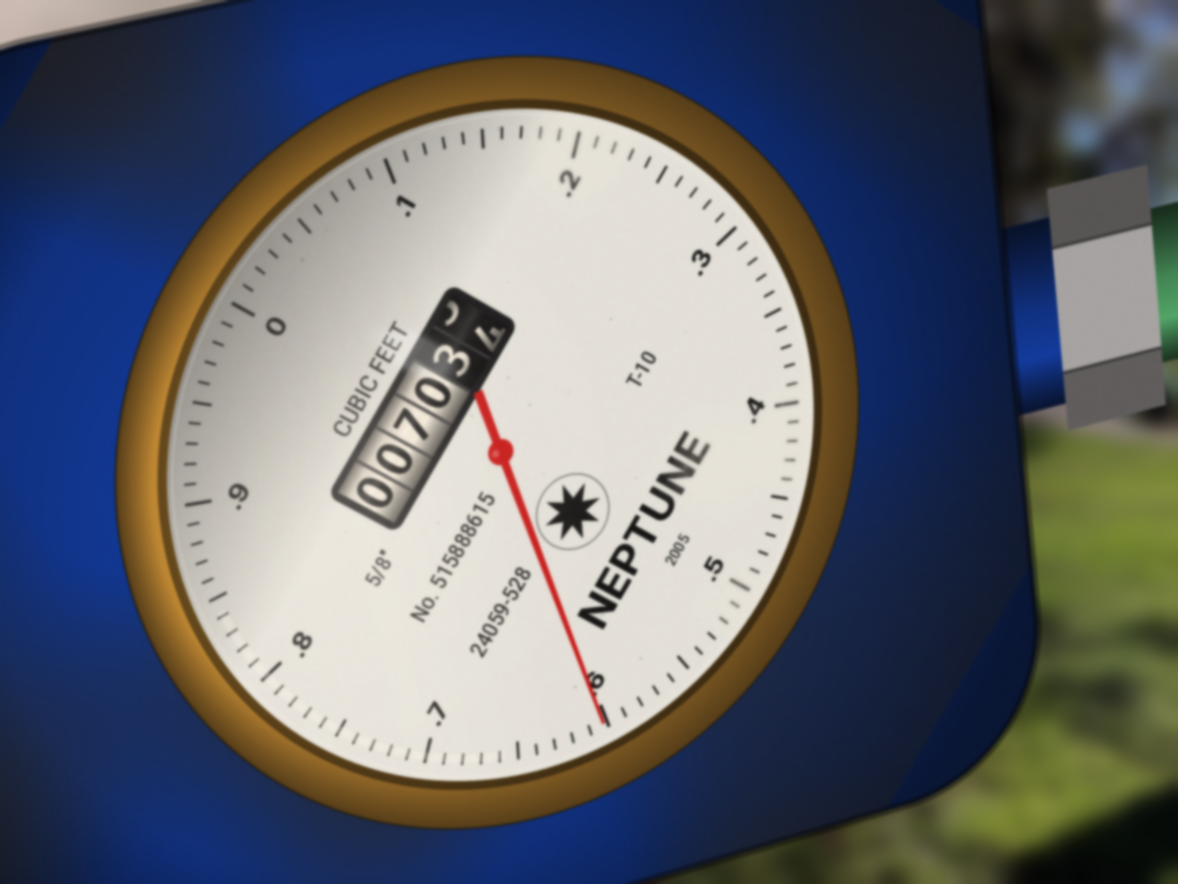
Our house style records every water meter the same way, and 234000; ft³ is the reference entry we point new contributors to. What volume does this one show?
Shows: 7033.60; ft³
